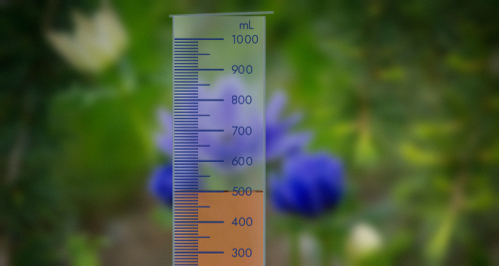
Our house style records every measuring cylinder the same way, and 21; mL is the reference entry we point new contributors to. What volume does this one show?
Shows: 500; mL
